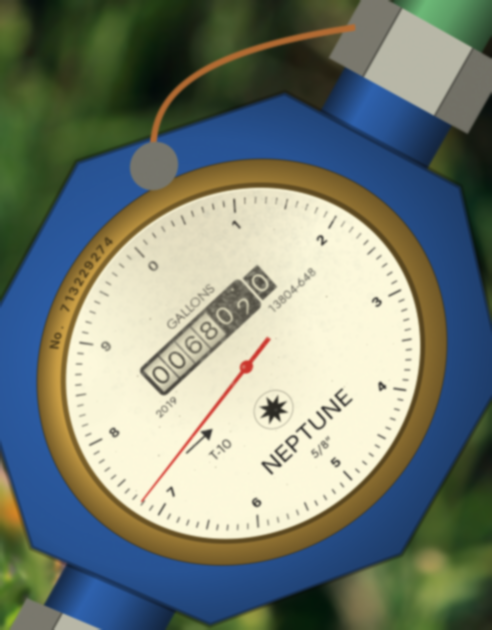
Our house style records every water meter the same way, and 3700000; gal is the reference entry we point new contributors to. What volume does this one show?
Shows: 68017.2; gal
